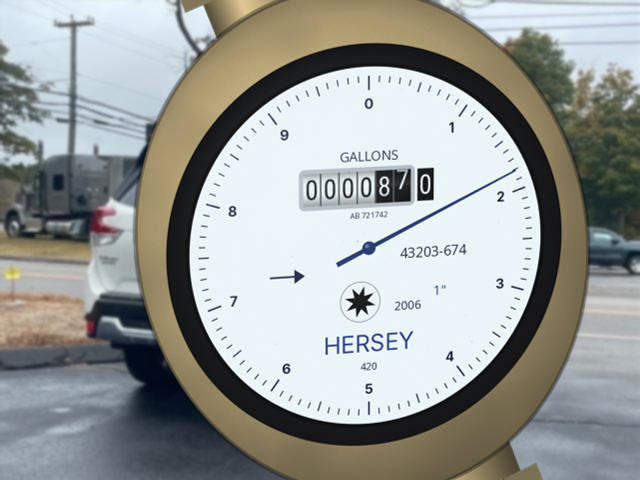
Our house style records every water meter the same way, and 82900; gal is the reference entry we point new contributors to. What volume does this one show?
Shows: 871.8; gal
